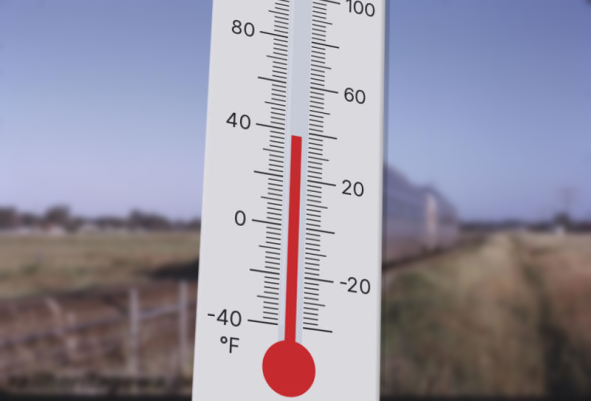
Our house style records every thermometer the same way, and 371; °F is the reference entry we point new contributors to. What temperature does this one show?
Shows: 38; °F
